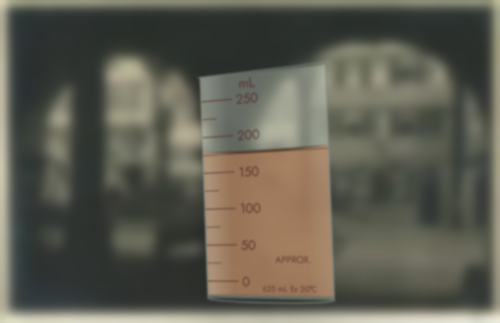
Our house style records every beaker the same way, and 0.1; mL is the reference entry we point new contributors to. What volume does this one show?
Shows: 175; mL
